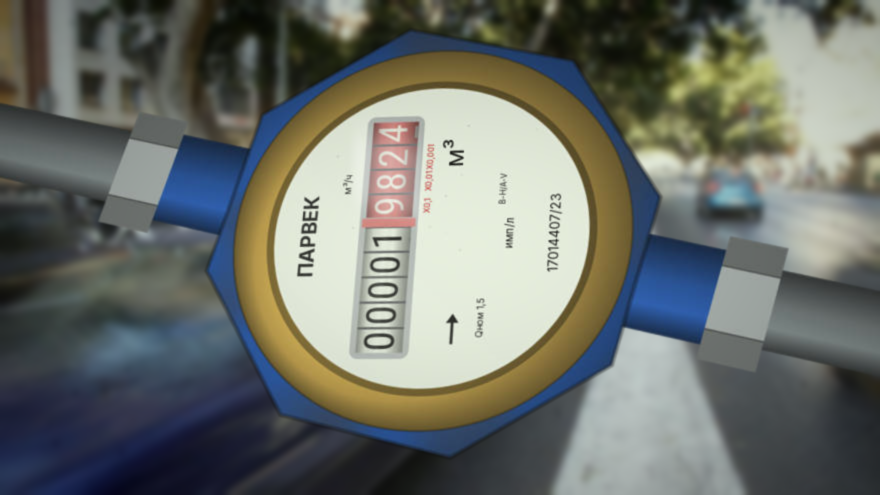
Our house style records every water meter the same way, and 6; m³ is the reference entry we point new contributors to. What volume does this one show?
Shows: 1.9824; m³
